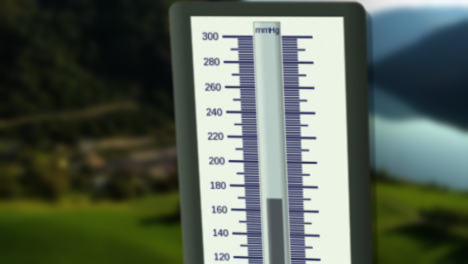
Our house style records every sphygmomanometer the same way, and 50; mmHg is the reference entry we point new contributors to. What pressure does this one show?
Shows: 170; mmHg
